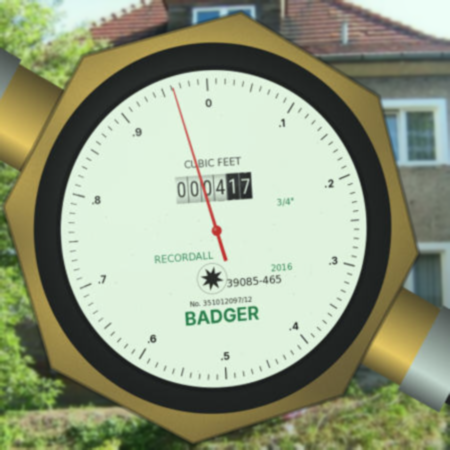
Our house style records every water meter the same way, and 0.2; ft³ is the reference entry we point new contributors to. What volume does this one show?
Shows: 416.96; ft³
